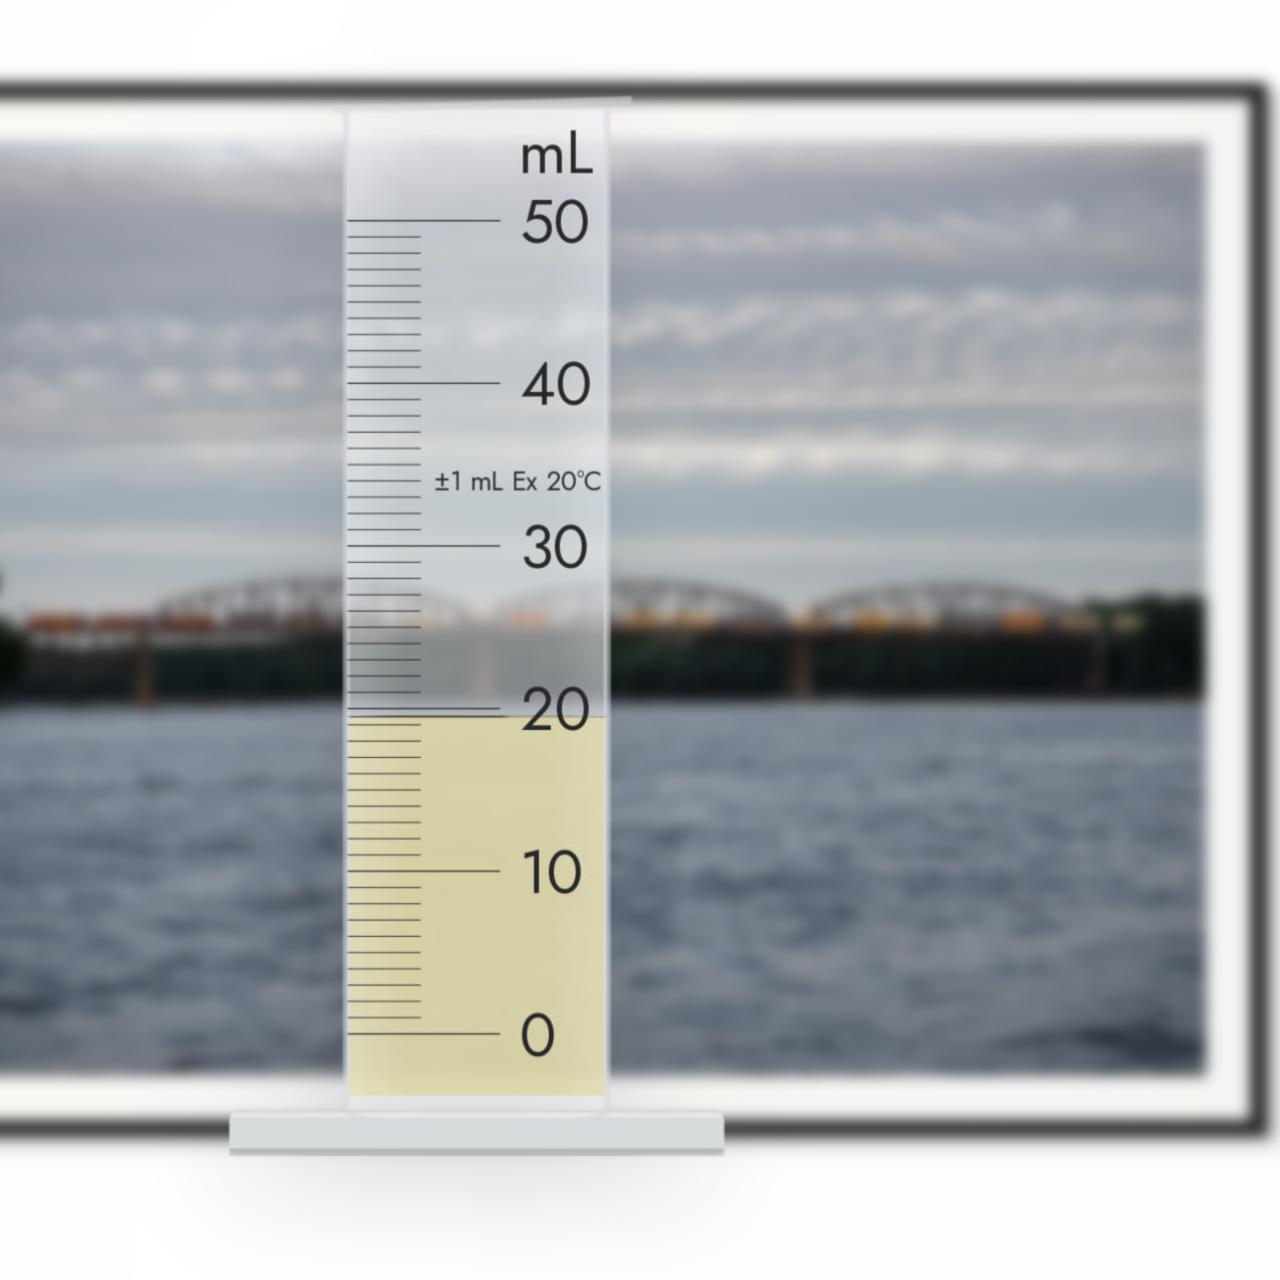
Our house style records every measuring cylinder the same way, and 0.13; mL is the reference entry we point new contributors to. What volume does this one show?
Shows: 19.5; mL
